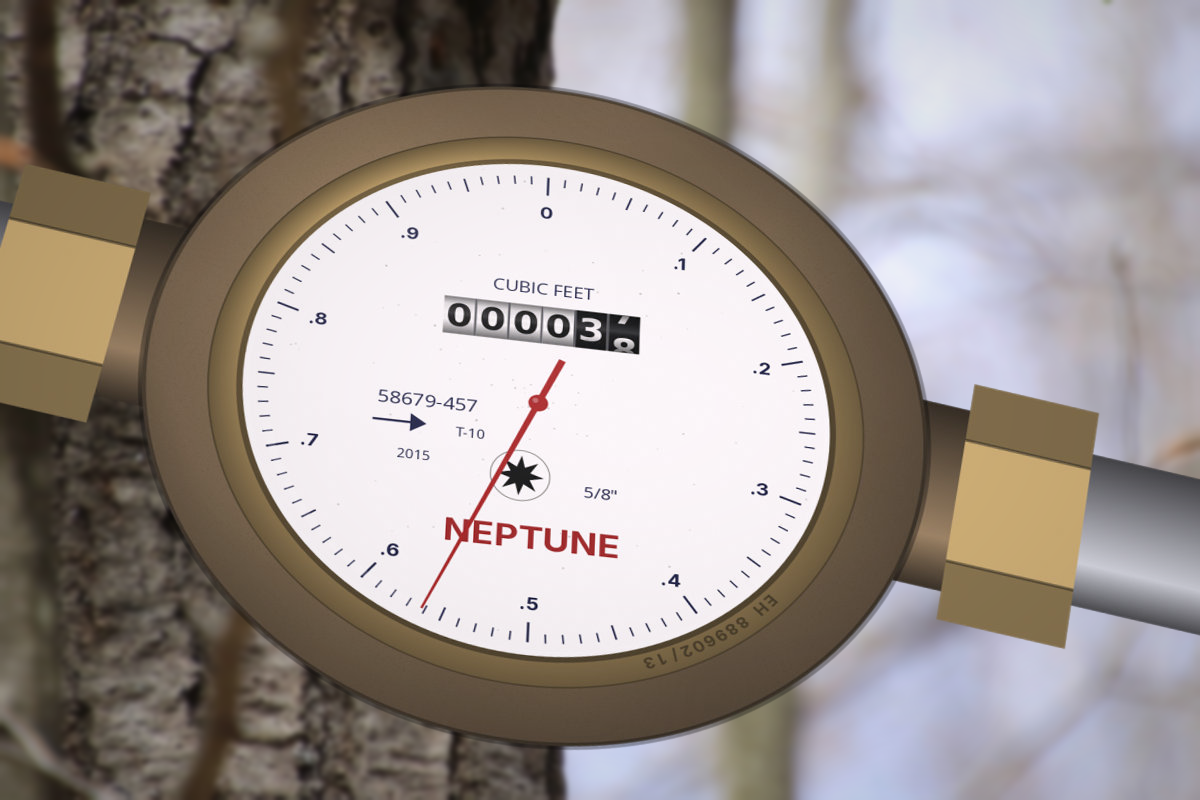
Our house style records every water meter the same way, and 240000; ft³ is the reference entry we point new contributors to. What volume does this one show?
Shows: 37.56; ft³
